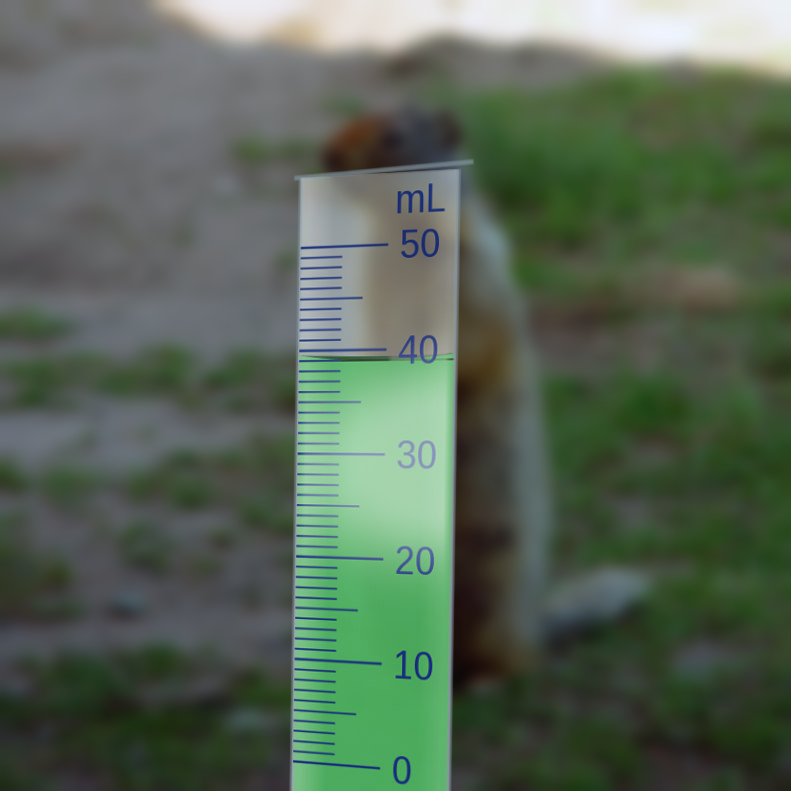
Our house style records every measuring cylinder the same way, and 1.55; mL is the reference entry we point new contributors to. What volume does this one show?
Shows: 39; mL
